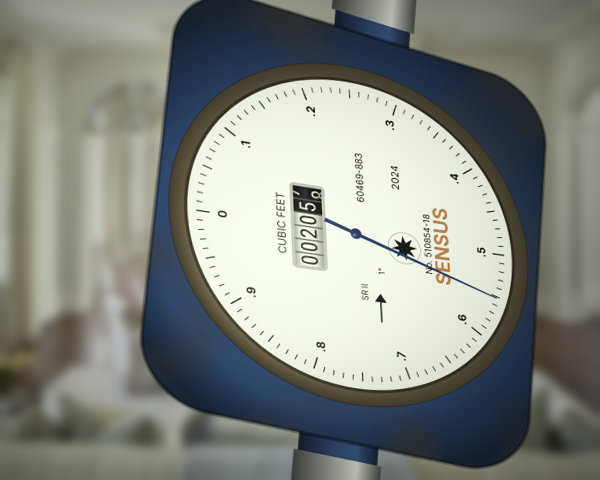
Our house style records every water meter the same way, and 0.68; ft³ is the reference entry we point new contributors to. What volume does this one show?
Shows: 2057.55; ft³
